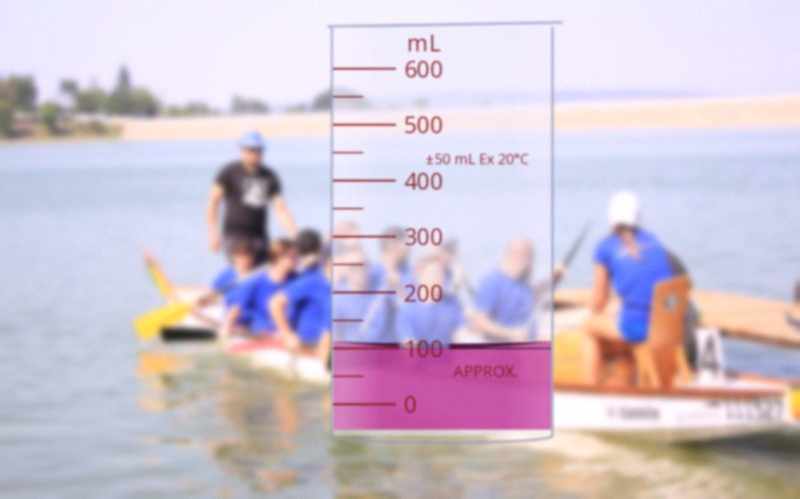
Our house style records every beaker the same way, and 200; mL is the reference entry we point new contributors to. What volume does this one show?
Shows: 100; mL
